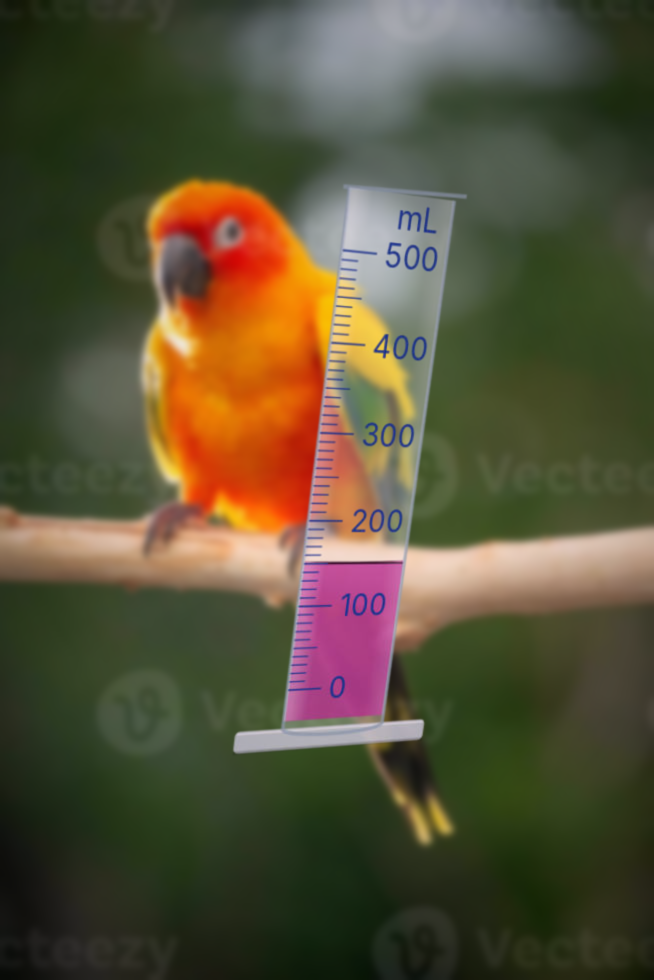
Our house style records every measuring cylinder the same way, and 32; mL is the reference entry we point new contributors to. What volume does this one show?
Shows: 150; mL
